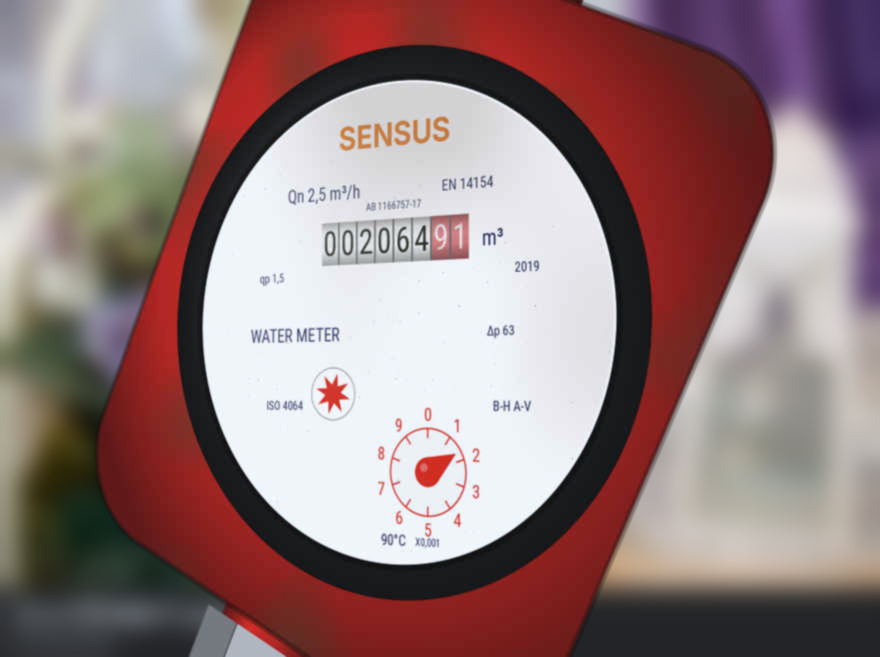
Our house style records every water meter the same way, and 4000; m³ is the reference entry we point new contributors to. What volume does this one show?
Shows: 2064.911; m³
